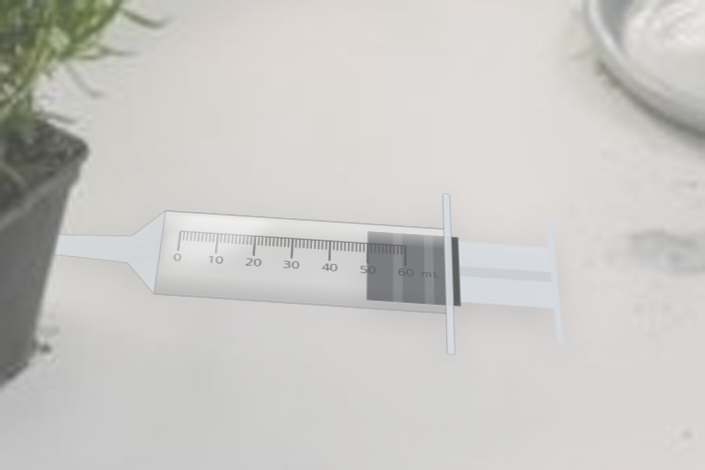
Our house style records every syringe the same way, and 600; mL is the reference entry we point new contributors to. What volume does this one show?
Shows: 50; mL
